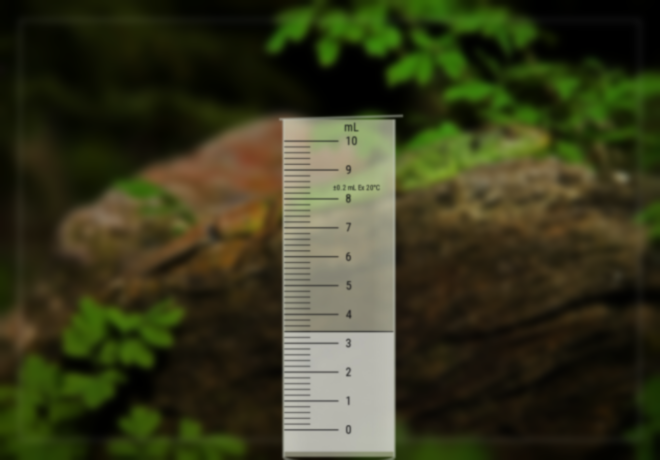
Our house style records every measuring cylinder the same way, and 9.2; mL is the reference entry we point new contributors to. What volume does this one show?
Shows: 3.4; mL
